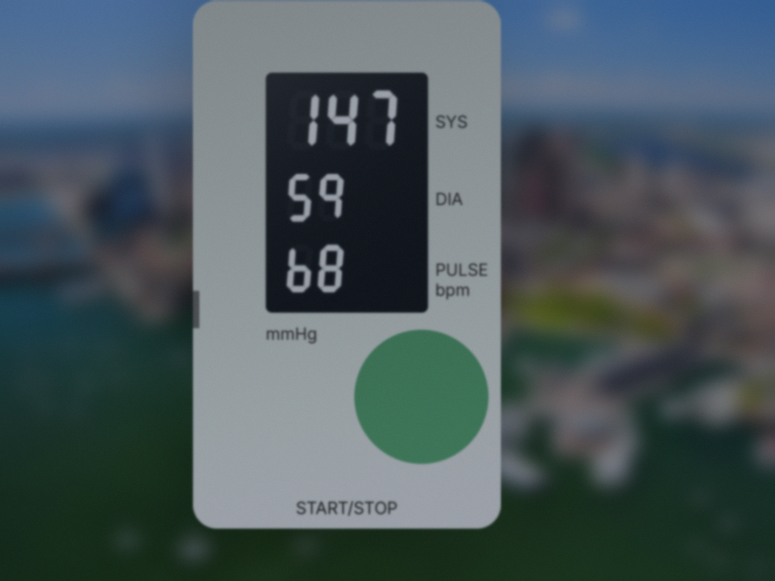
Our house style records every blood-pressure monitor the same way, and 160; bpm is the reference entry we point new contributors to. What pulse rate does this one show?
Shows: 68; bpm
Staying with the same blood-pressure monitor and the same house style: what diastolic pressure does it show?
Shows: 59; mmHg
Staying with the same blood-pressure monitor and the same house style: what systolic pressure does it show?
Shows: 147; mmHg
